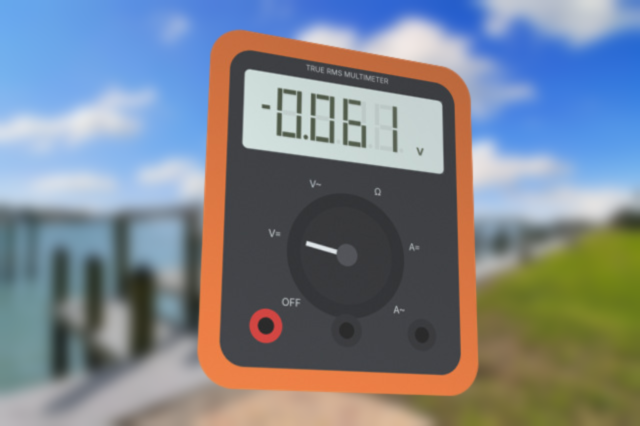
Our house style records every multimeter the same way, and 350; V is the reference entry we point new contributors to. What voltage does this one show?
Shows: -0.061; V
